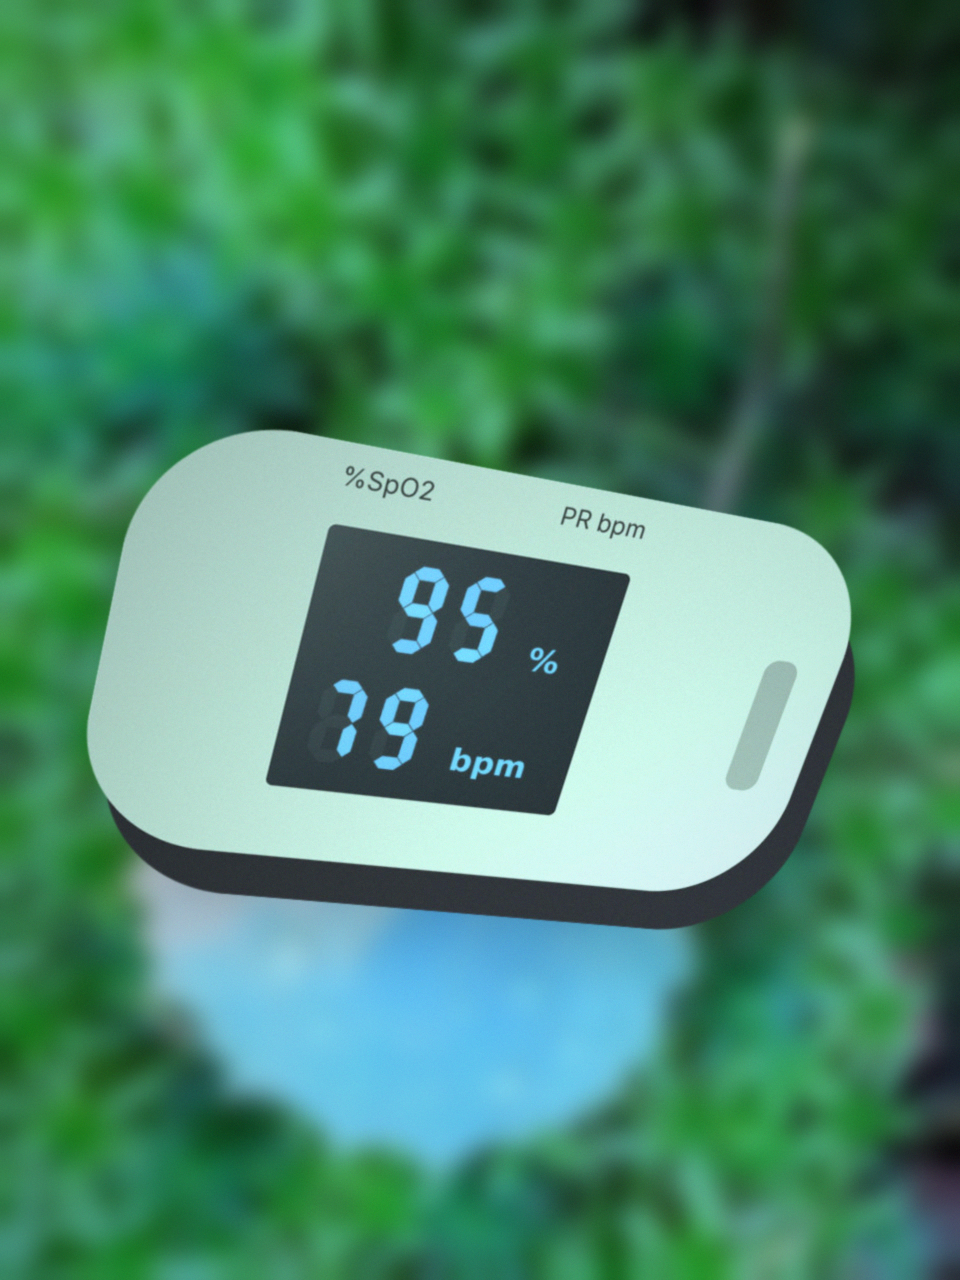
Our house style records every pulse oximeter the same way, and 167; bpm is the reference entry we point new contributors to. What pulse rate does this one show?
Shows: 79; bpm
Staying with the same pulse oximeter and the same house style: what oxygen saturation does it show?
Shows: 95; %
